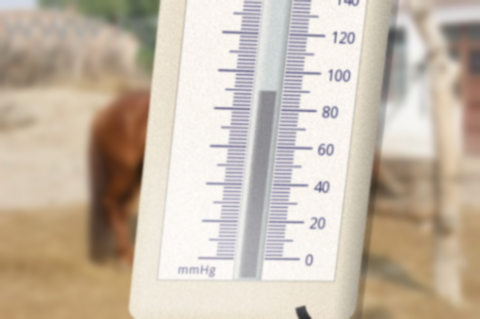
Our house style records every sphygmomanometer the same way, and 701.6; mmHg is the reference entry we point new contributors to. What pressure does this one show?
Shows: 90; mmHg
